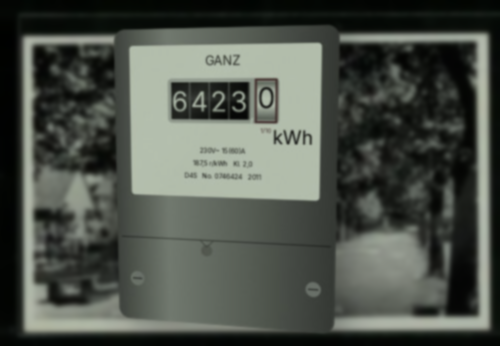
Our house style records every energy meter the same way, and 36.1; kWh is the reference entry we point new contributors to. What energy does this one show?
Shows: 6423.0; kWh
